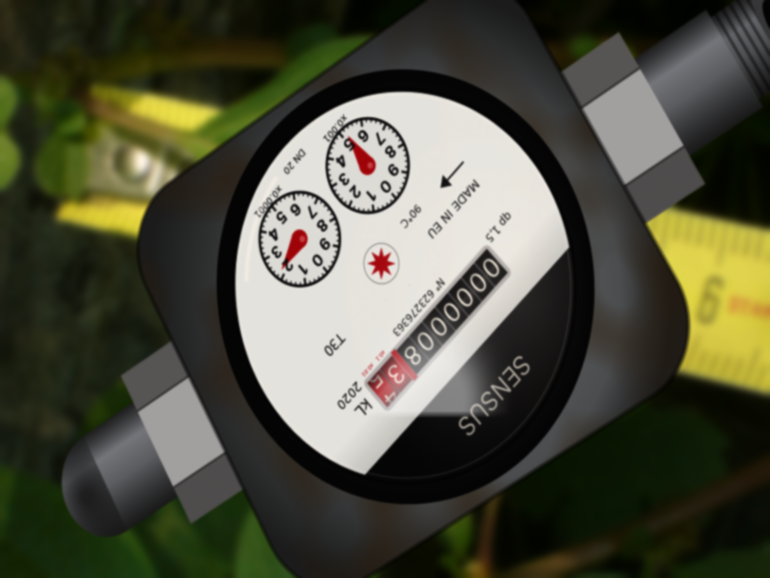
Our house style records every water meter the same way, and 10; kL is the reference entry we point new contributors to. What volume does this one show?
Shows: 8.3452; kL
